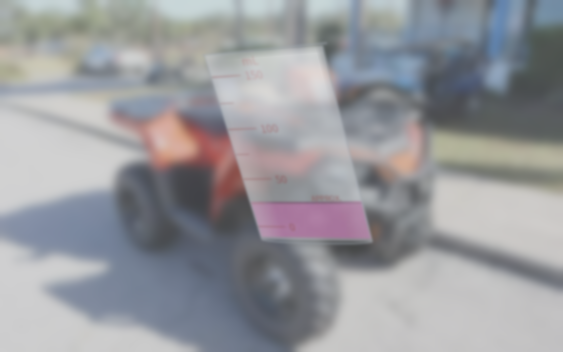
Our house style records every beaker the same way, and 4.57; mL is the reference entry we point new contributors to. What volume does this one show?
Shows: 25; mL
